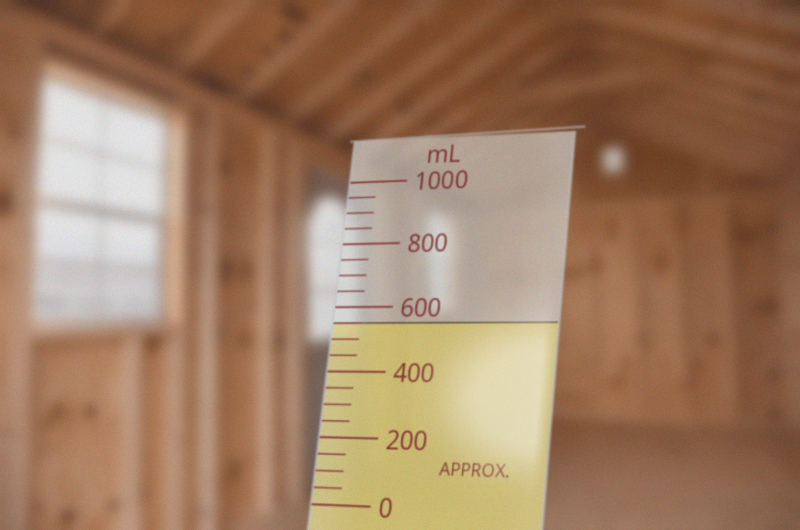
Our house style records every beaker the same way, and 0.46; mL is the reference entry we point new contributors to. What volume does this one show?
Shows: 550; mL
